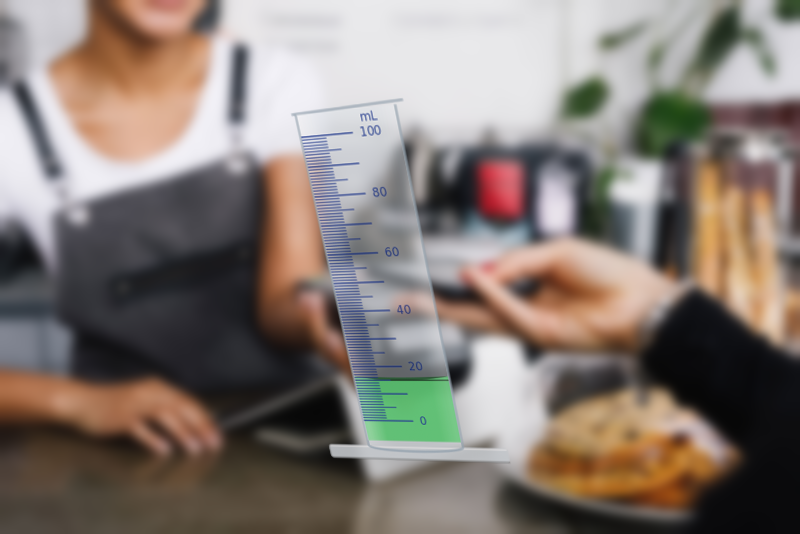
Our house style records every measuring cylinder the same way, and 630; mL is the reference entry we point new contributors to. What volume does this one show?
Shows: 15; mL
